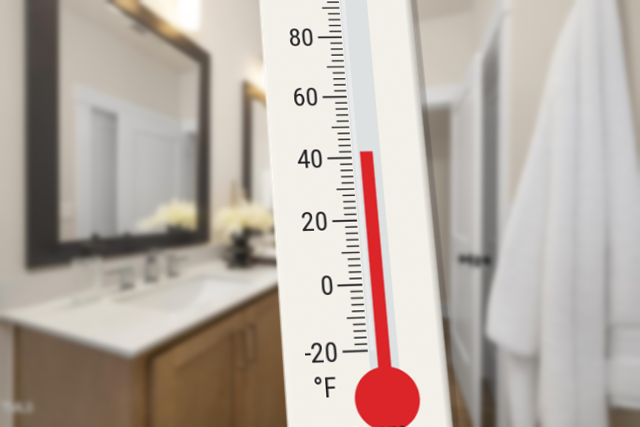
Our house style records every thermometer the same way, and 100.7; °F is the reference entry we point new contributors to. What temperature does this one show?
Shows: 42; °F
